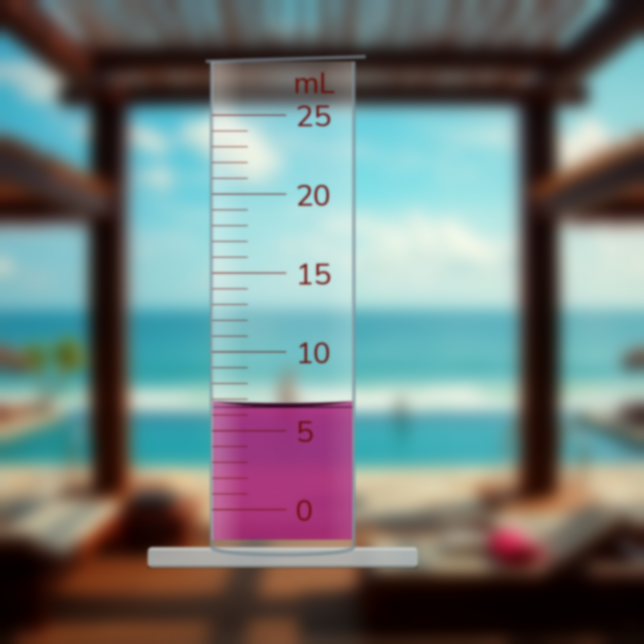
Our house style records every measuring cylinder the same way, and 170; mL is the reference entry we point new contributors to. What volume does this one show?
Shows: 6.5; mL
